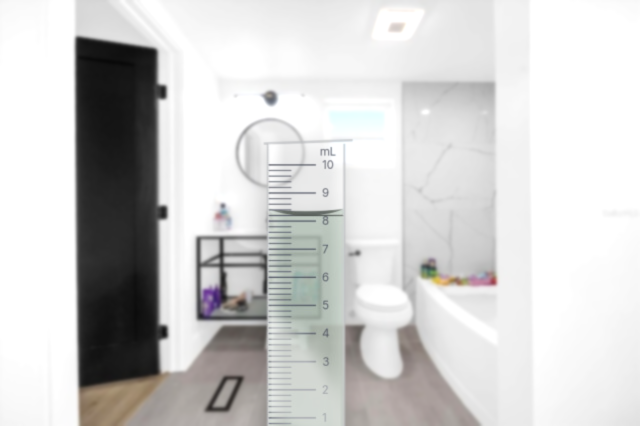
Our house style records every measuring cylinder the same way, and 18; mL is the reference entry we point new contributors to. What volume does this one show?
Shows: 8.2; mL
